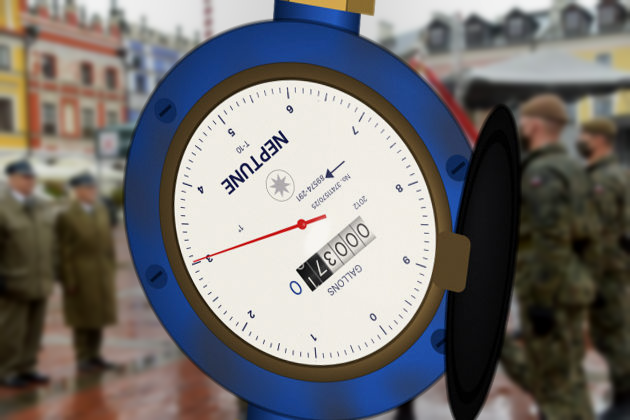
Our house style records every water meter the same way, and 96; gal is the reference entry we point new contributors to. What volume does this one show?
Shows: 3713.0; gal
